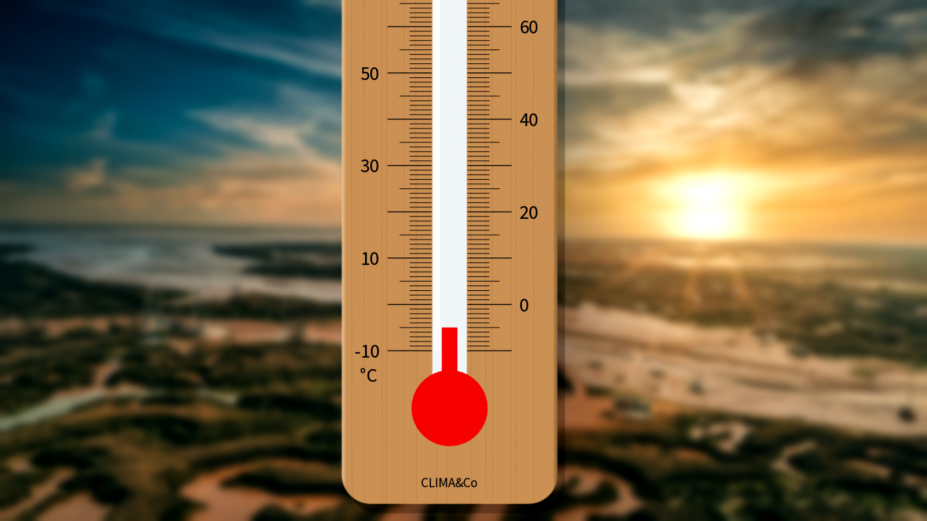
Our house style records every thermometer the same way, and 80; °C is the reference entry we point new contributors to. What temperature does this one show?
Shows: -5; °C
